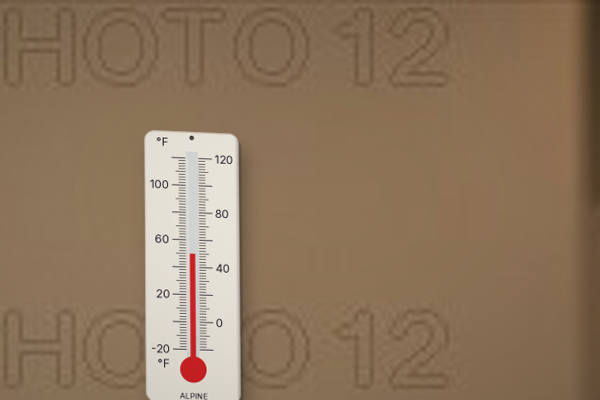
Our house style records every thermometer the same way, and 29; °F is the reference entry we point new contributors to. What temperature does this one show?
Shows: 50; °F
